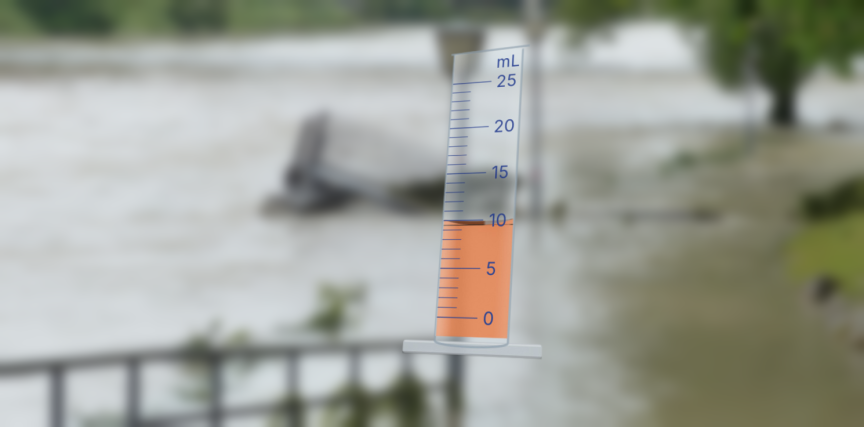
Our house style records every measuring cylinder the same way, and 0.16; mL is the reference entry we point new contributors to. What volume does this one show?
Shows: 9.5; mL
